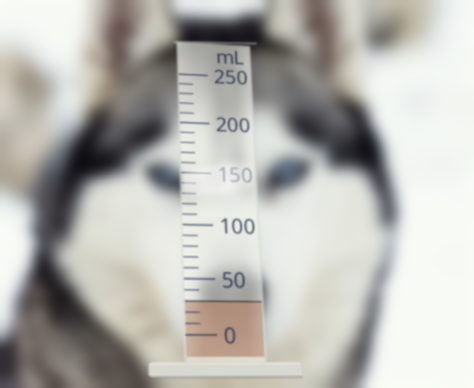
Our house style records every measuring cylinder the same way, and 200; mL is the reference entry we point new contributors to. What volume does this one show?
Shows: 30; mL
